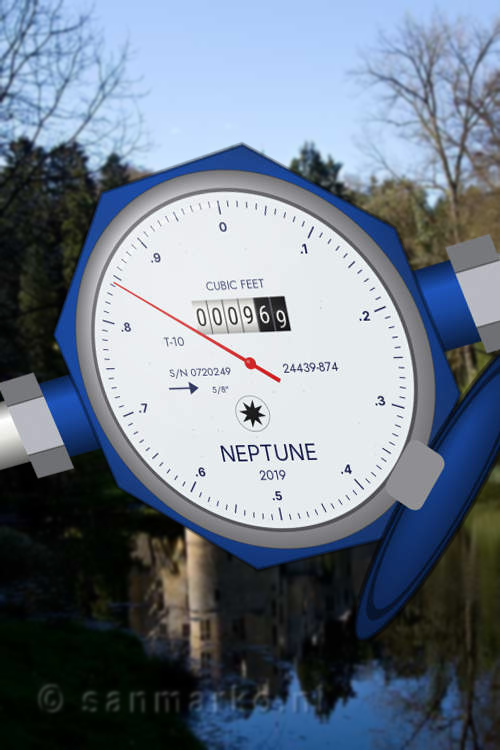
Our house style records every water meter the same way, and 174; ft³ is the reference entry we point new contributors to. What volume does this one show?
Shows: 968.84; ft³
